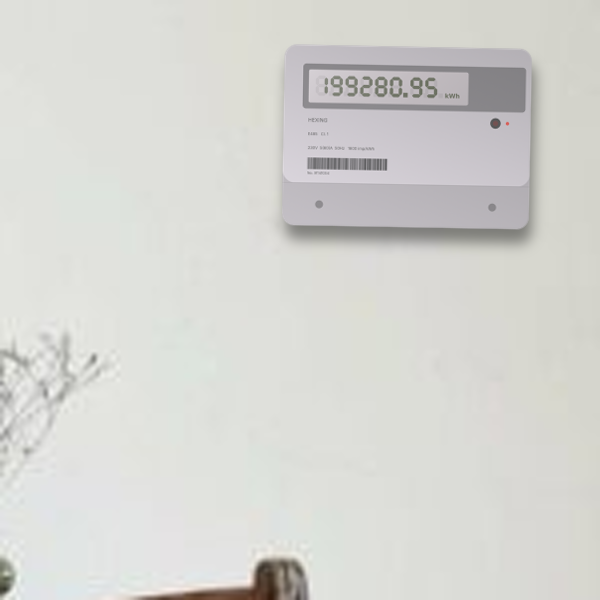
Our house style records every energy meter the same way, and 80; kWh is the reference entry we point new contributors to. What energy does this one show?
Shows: 199280.95; kWh
